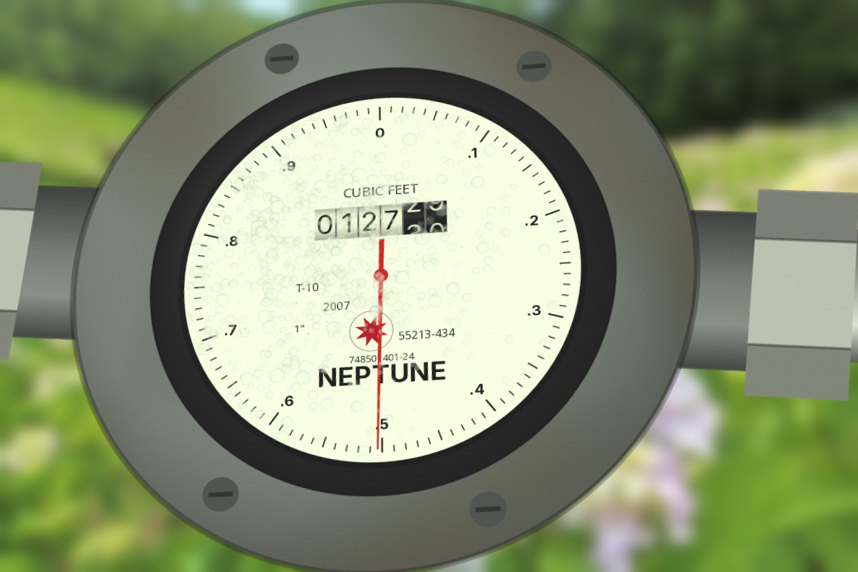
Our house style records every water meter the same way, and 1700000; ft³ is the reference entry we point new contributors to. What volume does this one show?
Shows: 12729.50; ft³
